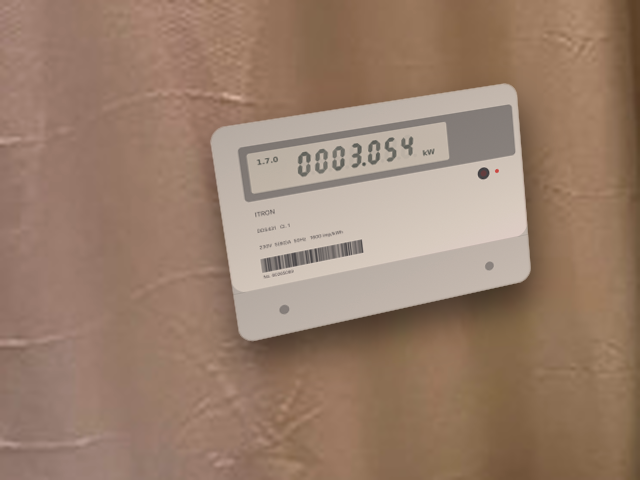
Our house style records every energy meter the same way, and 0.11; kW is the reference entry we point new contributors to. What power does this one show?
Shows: 3.054; kW
